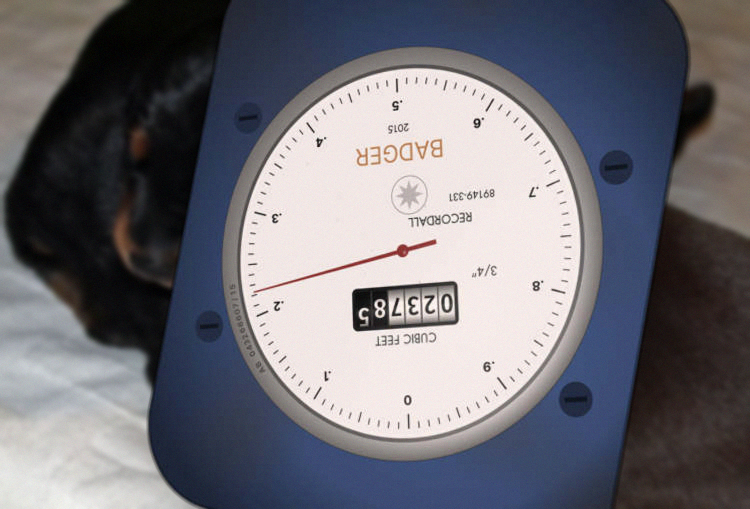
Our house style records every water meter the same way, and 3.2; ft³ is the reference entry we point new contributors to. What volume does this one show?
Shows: 23785.22; ft³
